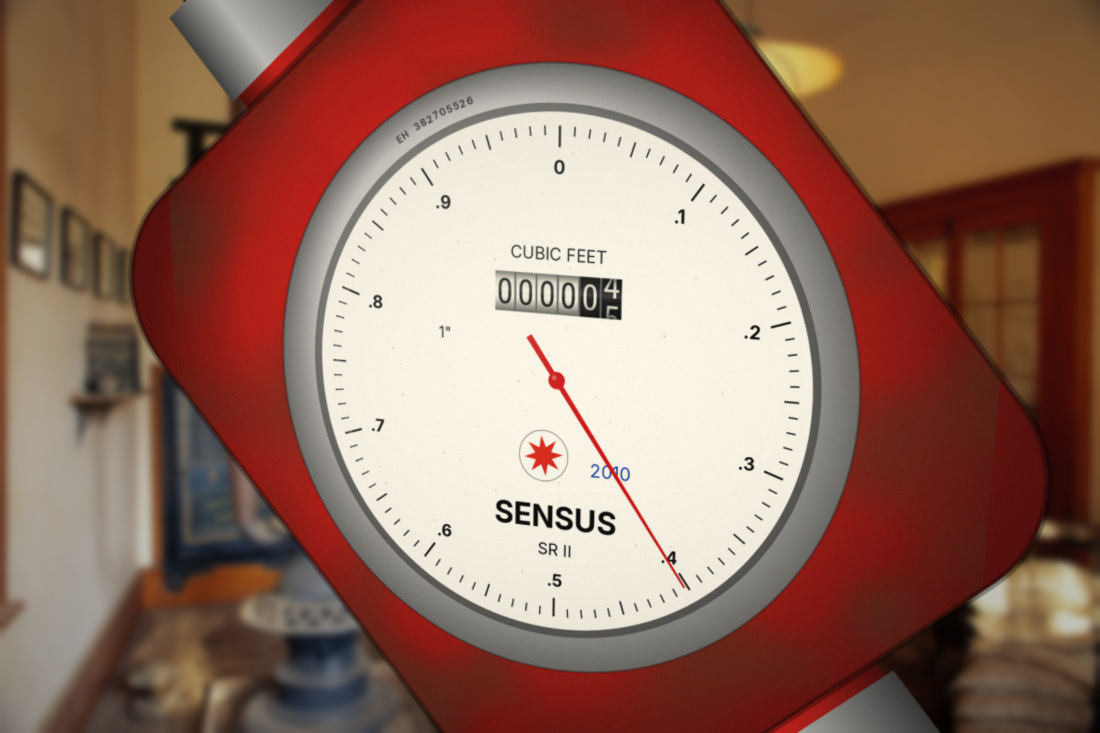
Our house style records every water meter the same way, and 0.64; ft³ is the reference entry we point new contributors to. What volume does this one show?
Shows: 4.40; ft³
